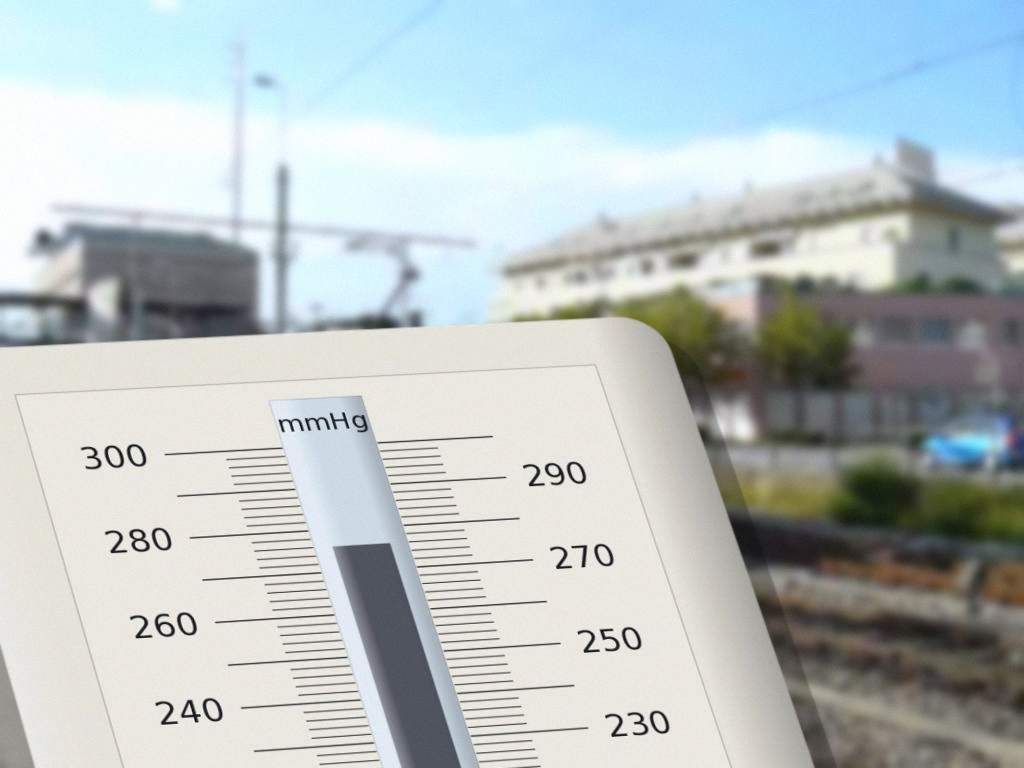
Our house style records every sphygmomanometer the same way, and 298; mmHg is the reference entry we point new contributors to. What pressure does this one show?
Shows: 276; mmHg
